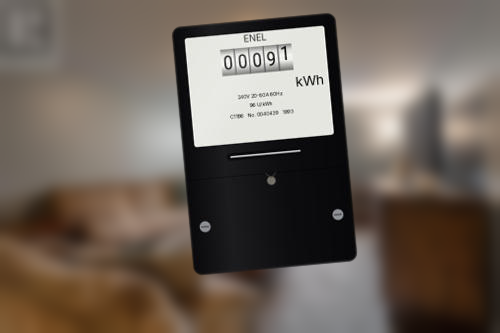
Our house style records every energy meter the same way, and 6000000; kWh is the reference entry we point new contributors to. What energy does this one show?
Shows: 91; kWh
